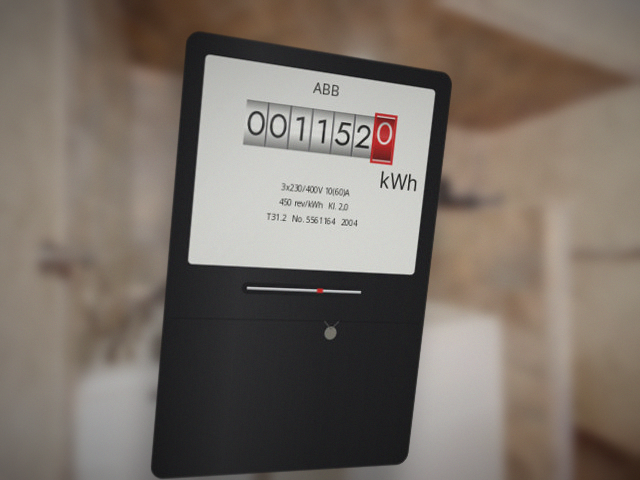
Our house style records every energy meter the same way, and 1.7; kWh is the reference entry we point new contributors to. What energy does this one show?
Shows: 1152.0; kWh
